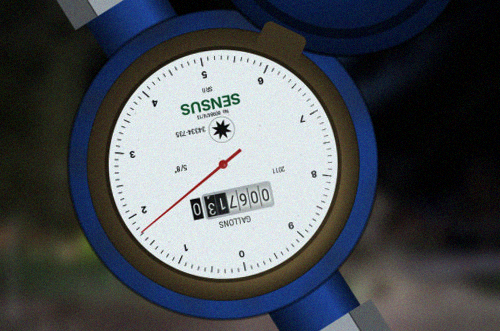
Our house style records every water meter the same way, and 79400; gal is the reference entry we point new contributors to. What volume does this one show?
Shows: 67131.7; gal
